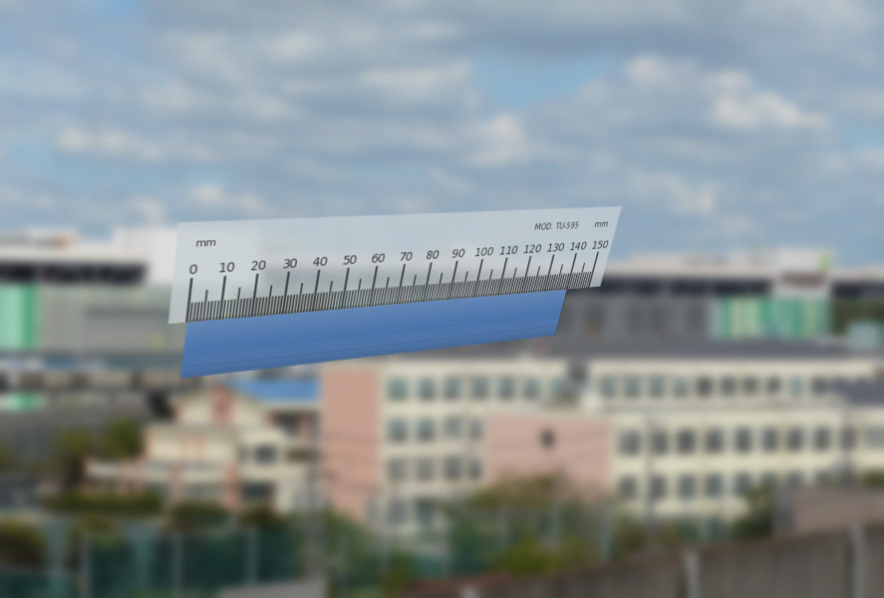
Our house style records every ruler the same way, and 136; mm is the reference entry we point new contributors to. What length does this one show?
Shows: 140; mm
